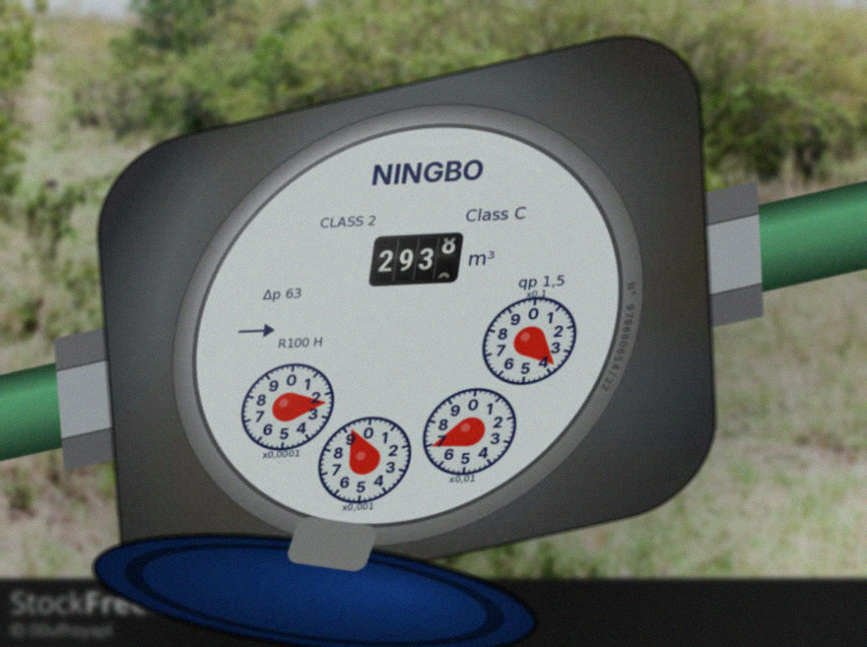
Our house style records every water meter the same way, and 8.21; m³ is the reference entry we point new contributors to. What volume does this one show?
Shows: 2938.3692; m³
